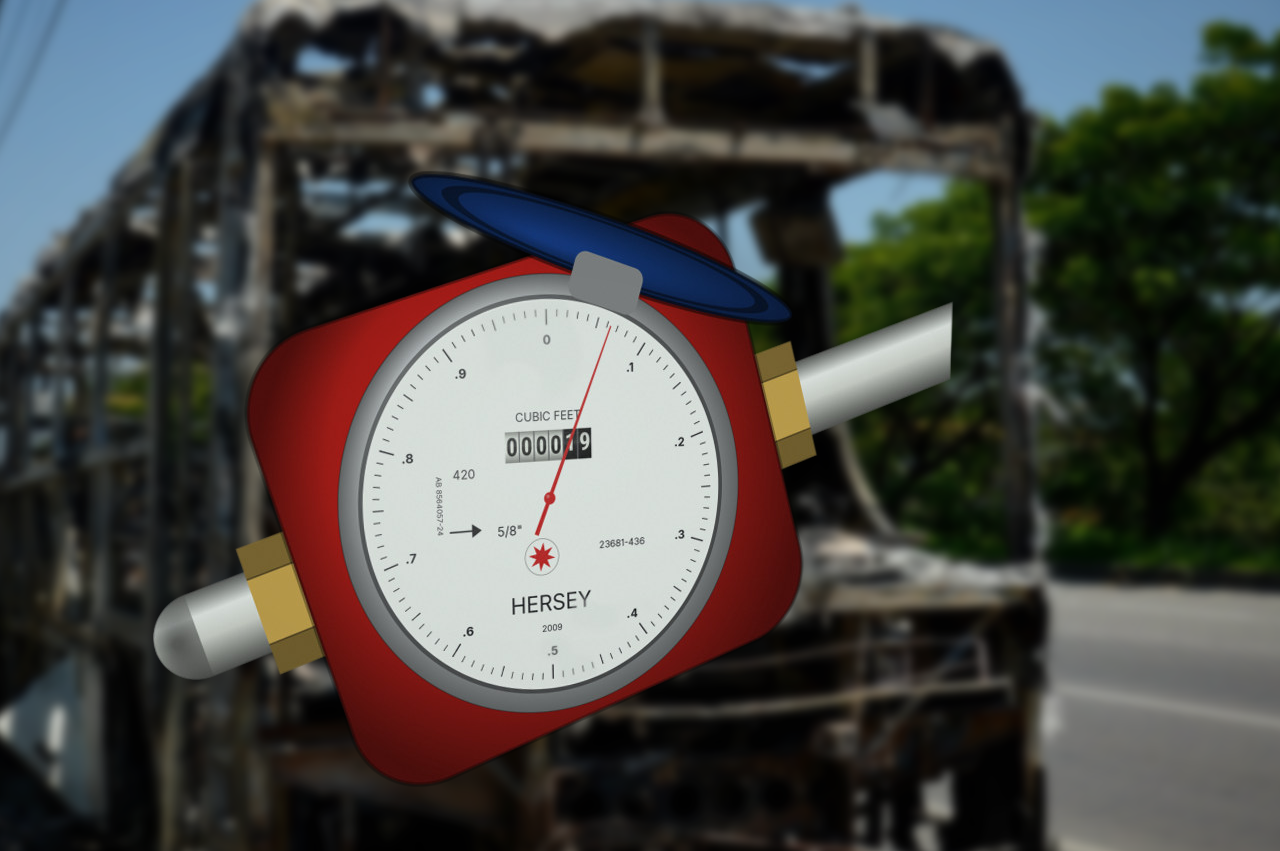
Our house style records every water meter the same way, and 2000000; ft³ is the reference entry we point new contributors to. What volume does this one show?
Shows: 19.06; ft³
